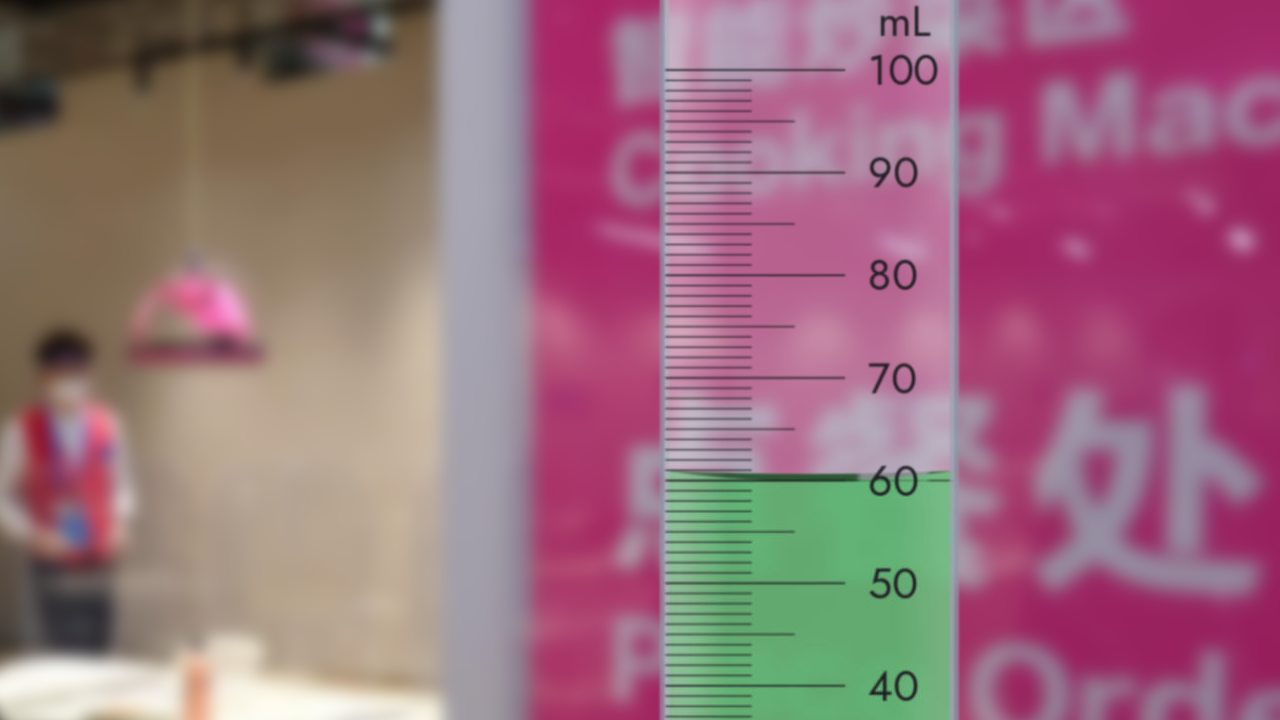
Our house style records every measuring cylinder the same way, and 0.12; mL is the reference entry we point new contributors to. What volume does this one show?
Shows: 60; mL
